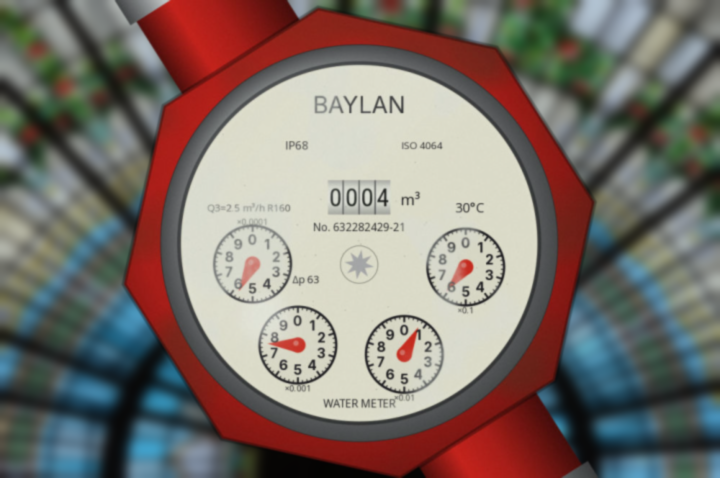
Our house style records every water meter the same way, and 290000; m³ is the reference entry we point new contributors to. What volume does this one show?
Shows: 4.6075; m³
